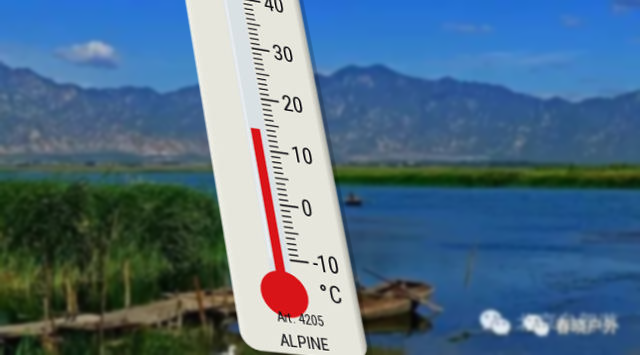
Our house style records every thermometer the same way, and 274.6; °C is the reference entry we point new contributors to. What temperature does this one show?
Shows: 14; °C
